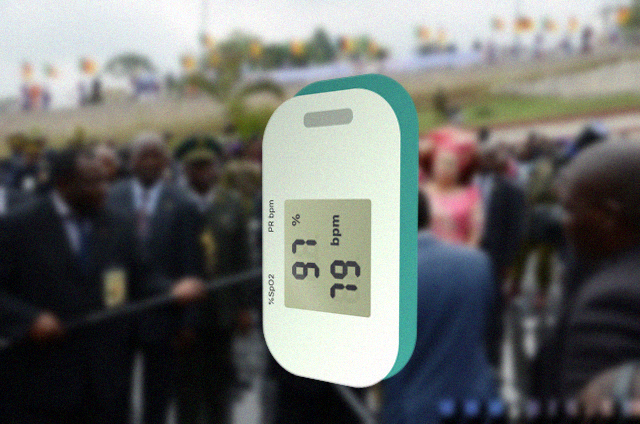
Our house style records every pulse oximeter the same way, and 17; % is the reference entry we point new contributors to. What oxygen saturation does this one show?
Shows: 97; %
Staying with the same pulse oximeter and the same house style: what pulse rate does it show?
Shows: 79; bpm
